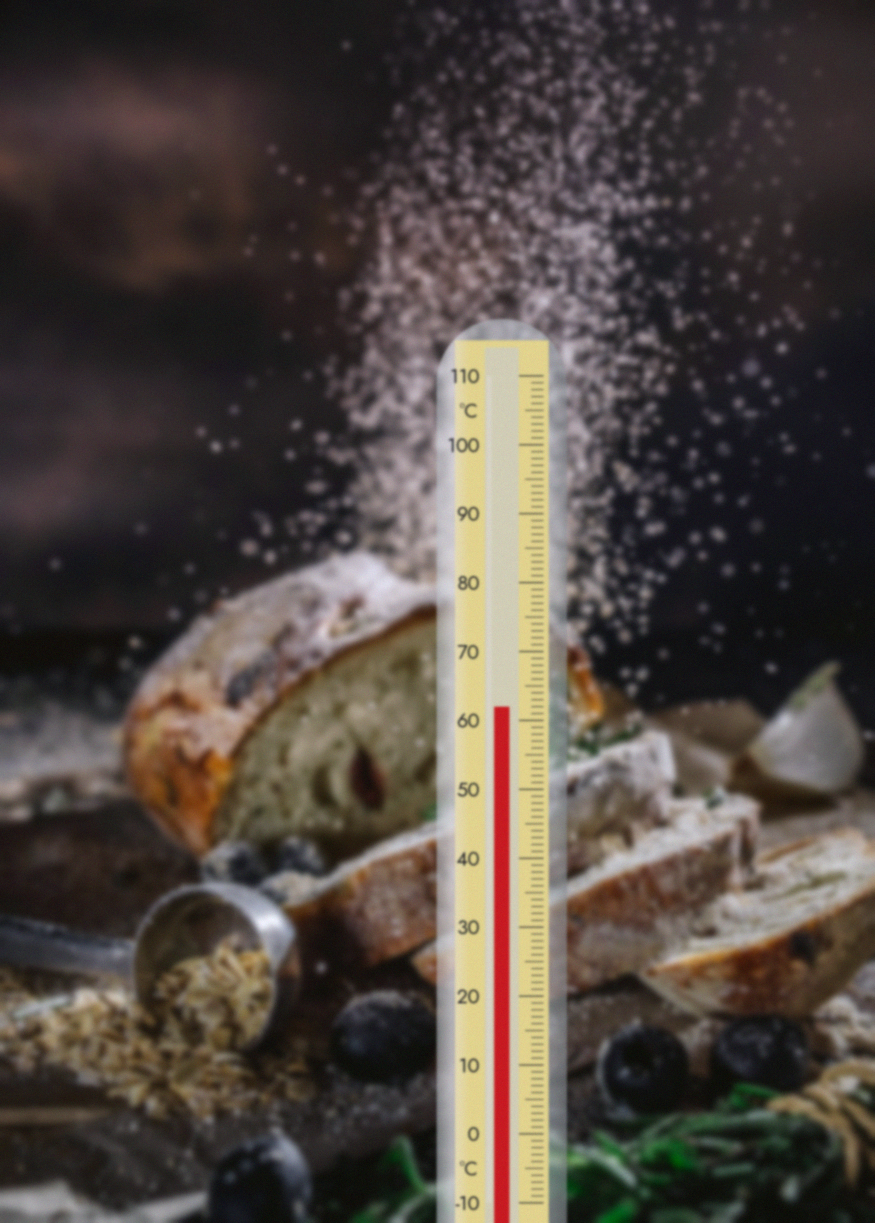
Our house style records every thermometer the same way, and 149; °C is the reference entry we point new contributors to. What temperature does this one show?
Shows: 62; °C
